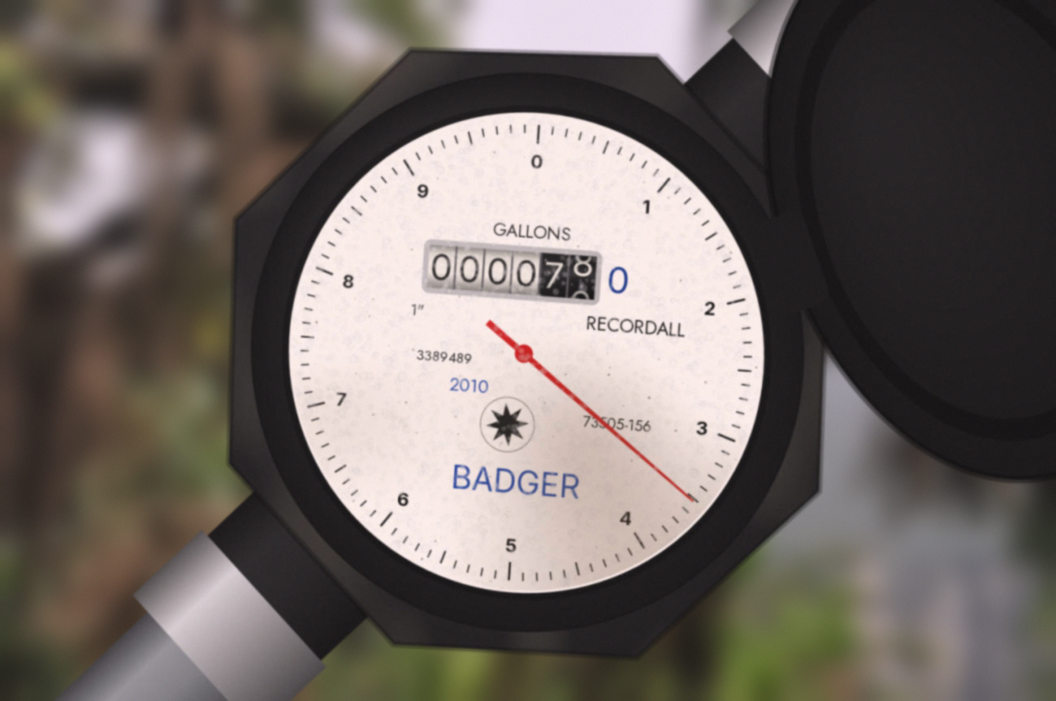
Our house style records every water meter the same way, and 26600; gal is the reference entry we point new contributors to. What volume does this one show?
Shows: 783.5; gal
